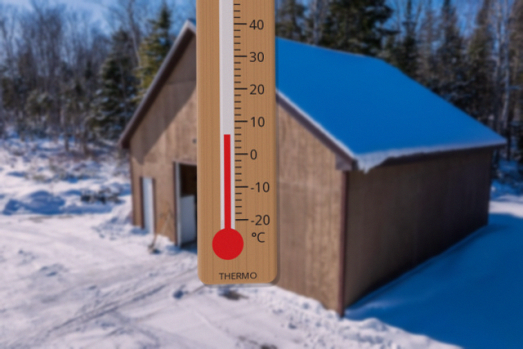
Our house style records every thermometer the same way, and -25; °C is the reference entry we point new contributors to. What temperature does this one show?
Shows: 6; °C
